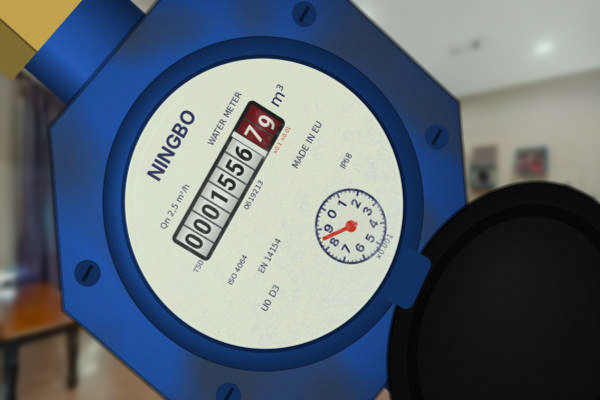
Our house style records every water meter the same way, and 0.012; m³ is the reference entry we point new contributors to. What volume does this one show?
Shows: 1556.788; m³
